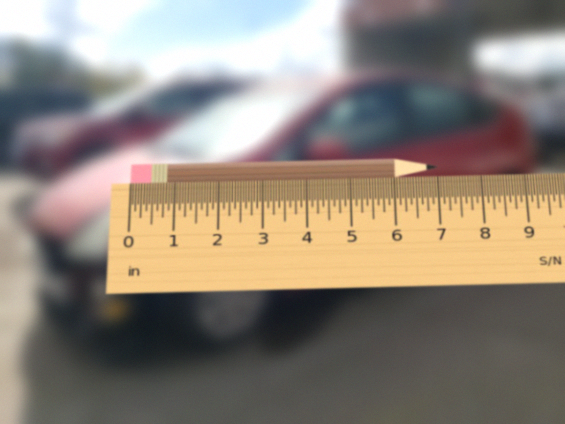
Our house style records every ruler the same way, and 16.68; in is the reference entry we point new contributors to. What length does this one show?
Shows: 7; in
